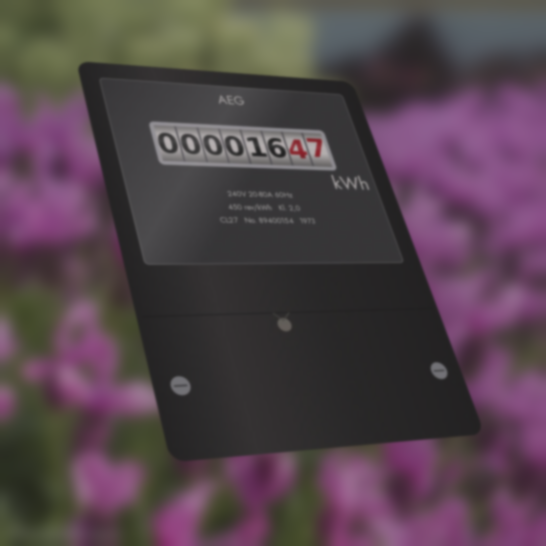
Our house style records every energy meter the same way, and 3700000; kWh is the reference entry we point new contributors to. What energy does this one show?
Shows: 16.47; kWh
